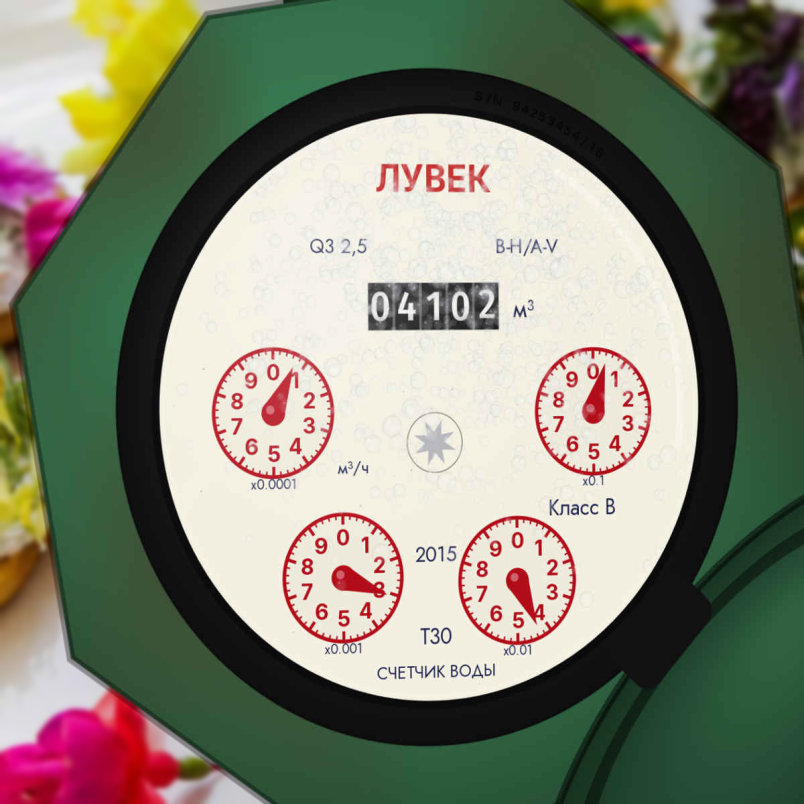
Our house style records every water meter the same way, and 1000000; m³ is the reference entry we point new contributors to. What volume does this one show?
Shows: 4102.0430; m³
